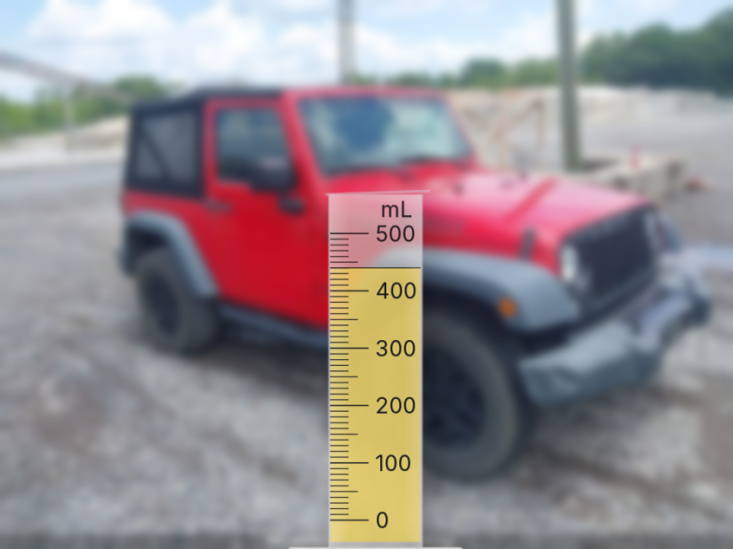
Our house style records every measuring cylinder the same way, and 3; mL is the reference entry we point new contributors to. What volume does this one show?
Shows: 440; mL
